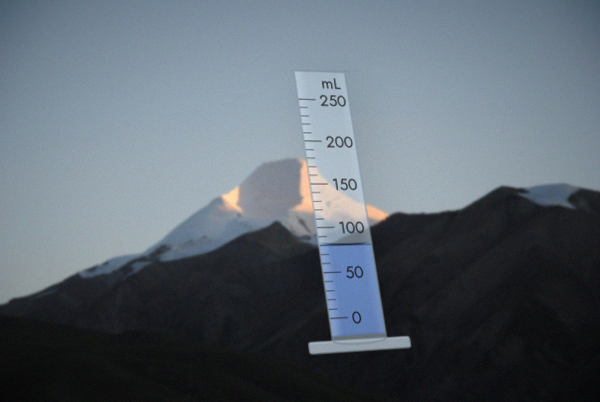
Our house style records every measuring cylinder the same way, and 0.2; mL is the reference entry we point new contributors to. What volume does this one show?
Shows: 80; mL
